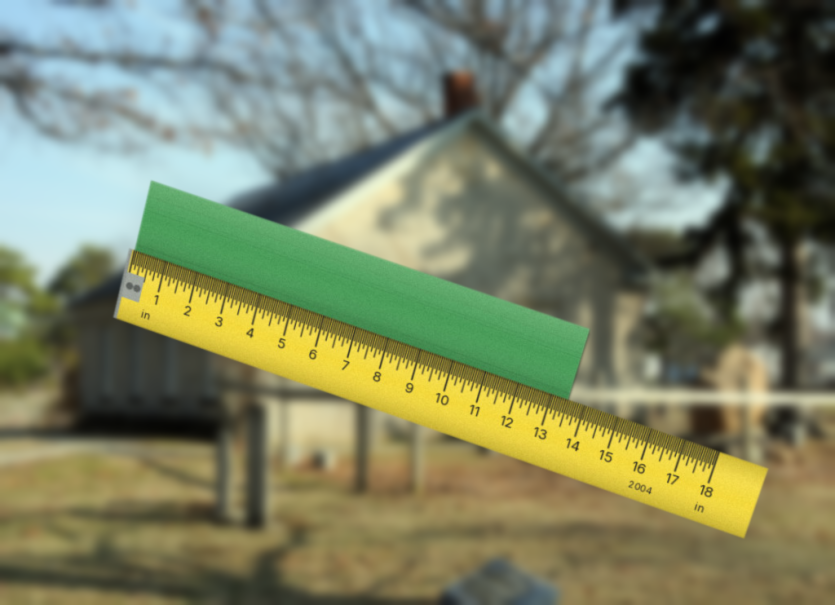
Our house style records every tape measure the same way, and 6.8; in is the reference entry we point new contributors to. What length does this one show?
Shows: 13.5; in
